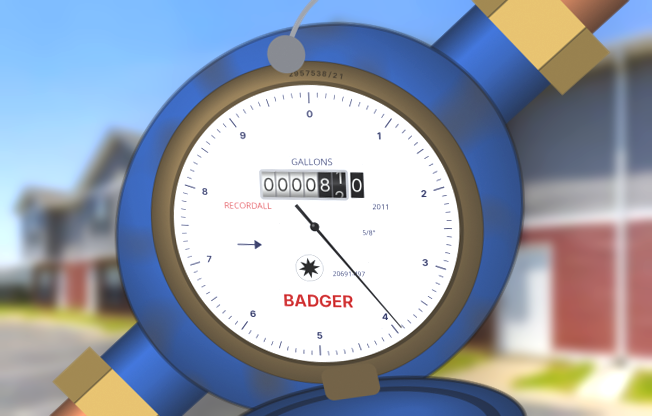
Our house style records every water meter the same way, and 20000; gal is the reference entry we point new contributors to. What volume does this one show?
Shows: 813.9; gal
